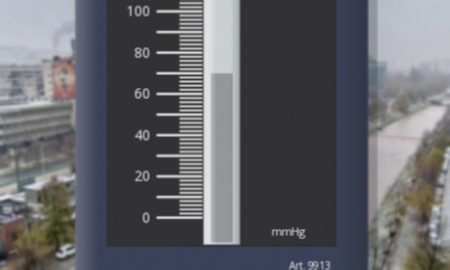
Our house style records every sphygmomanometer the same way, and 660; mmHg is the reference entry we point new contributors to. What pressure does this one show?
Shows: 70; mmHg
